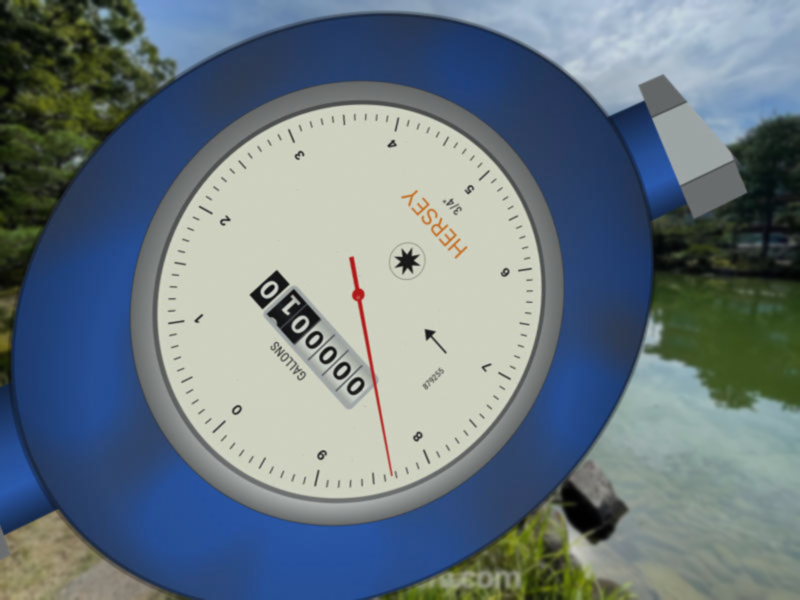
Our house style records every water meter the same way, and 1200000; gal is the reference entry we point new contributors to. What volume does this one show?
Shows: 8.3; gal
